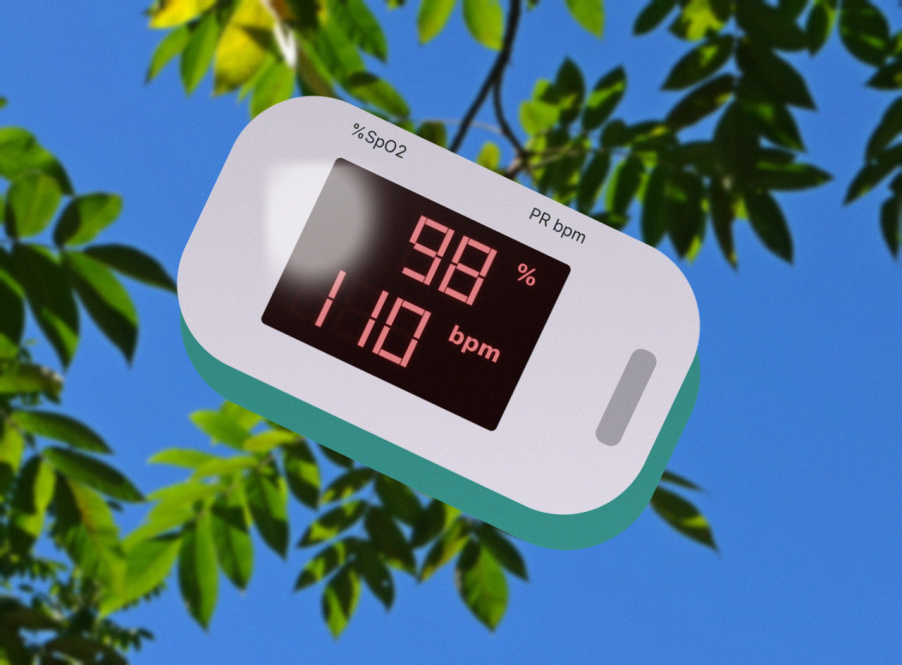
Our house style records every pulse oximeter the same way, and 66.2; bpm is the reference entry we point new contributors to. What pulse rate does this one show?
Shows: 110; bpm
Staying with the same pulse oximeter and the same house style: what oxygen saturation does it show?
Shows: 98; %
